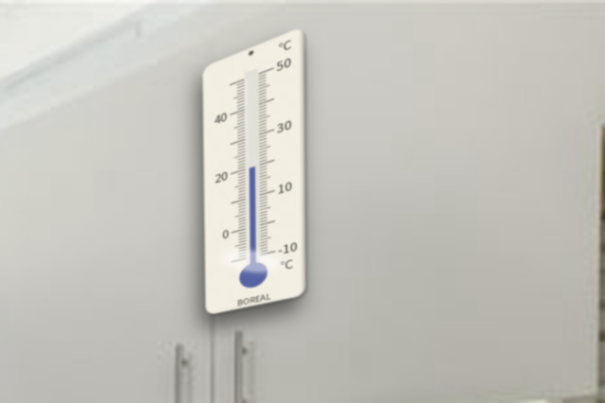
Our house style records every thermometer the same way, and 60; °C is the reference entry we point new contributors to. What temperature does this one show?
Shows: 20; °C
